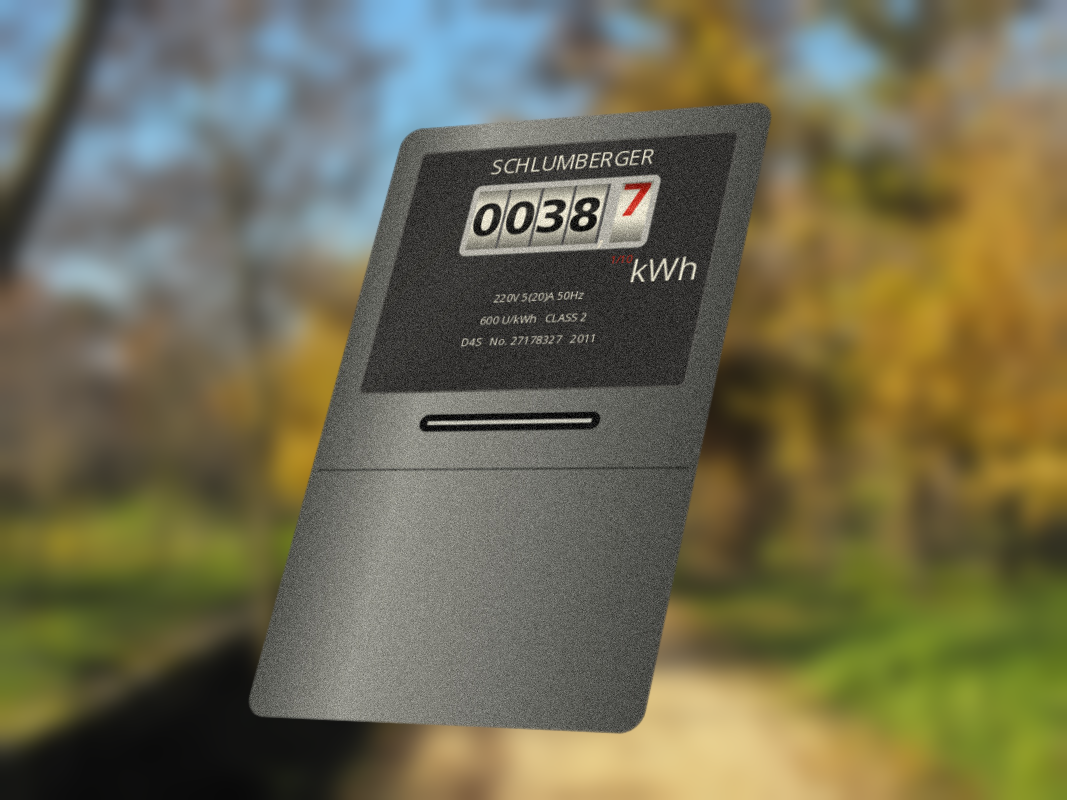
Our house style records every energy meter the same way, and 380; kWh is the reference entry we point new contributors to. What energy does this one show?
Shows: 38.7; kWh
